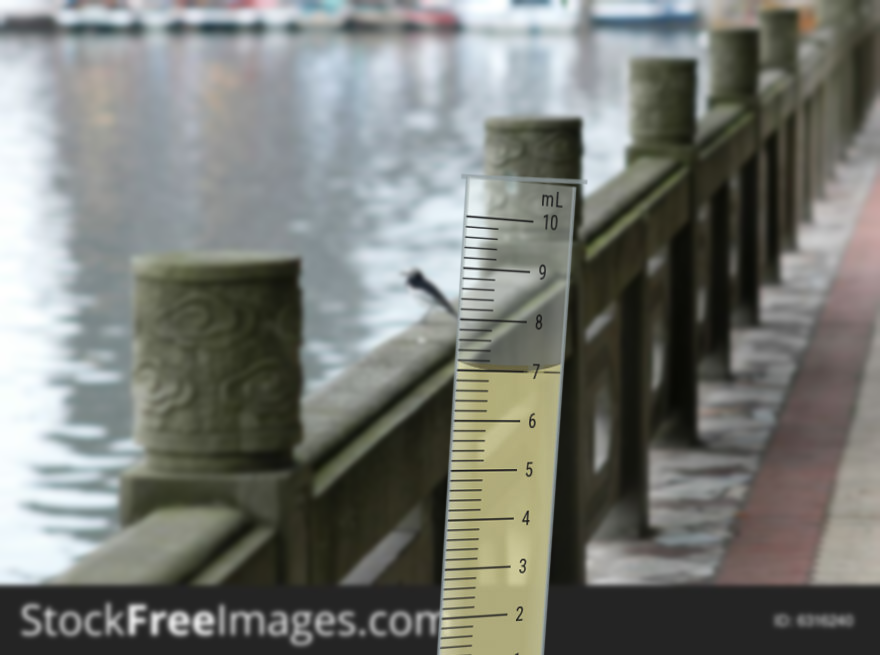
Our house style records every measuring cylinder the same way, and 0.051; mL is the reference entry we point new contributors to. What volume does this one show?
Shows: 7; mL
